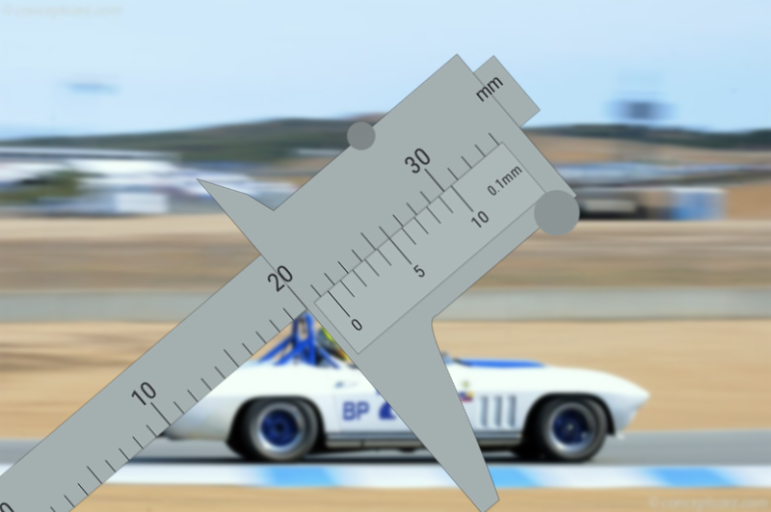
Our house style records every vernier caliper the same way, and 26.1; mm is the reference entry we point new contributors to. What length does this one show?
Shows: 21.5; mm
